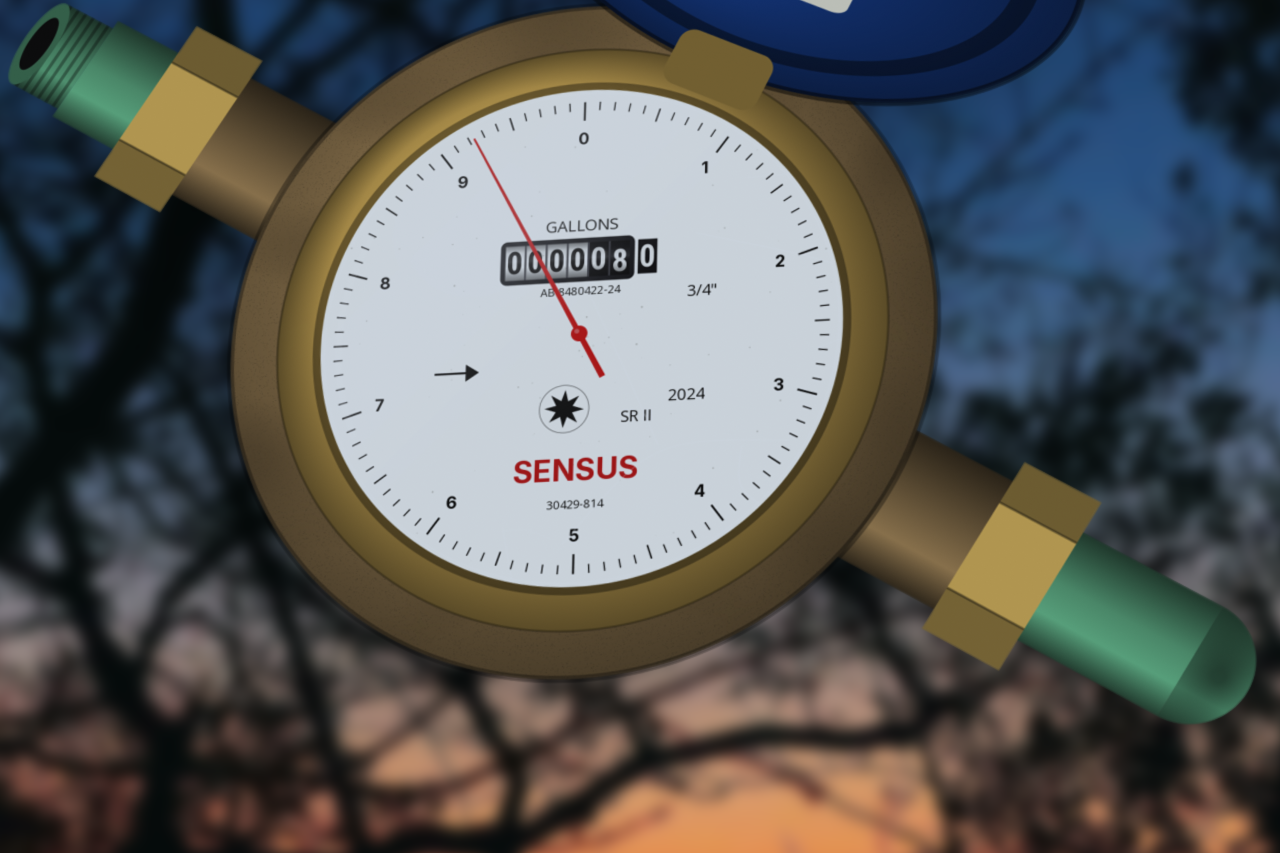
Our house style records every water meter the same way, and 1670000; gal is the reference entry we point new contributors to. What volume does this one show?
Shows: 79.2; gal
